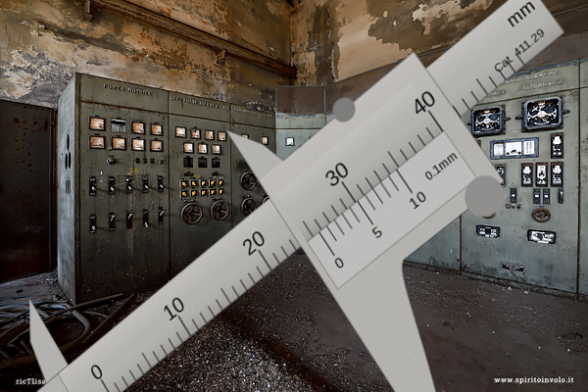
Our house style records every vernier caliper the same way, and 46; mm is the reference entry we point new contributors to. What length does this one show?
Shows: 25.7; mm
